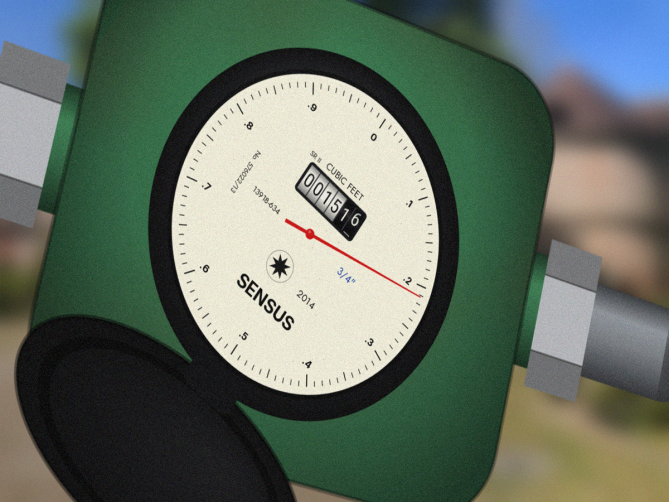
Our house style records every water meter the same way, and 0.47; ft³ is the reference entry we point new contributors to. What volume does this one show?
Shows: 1516.21; ft³
